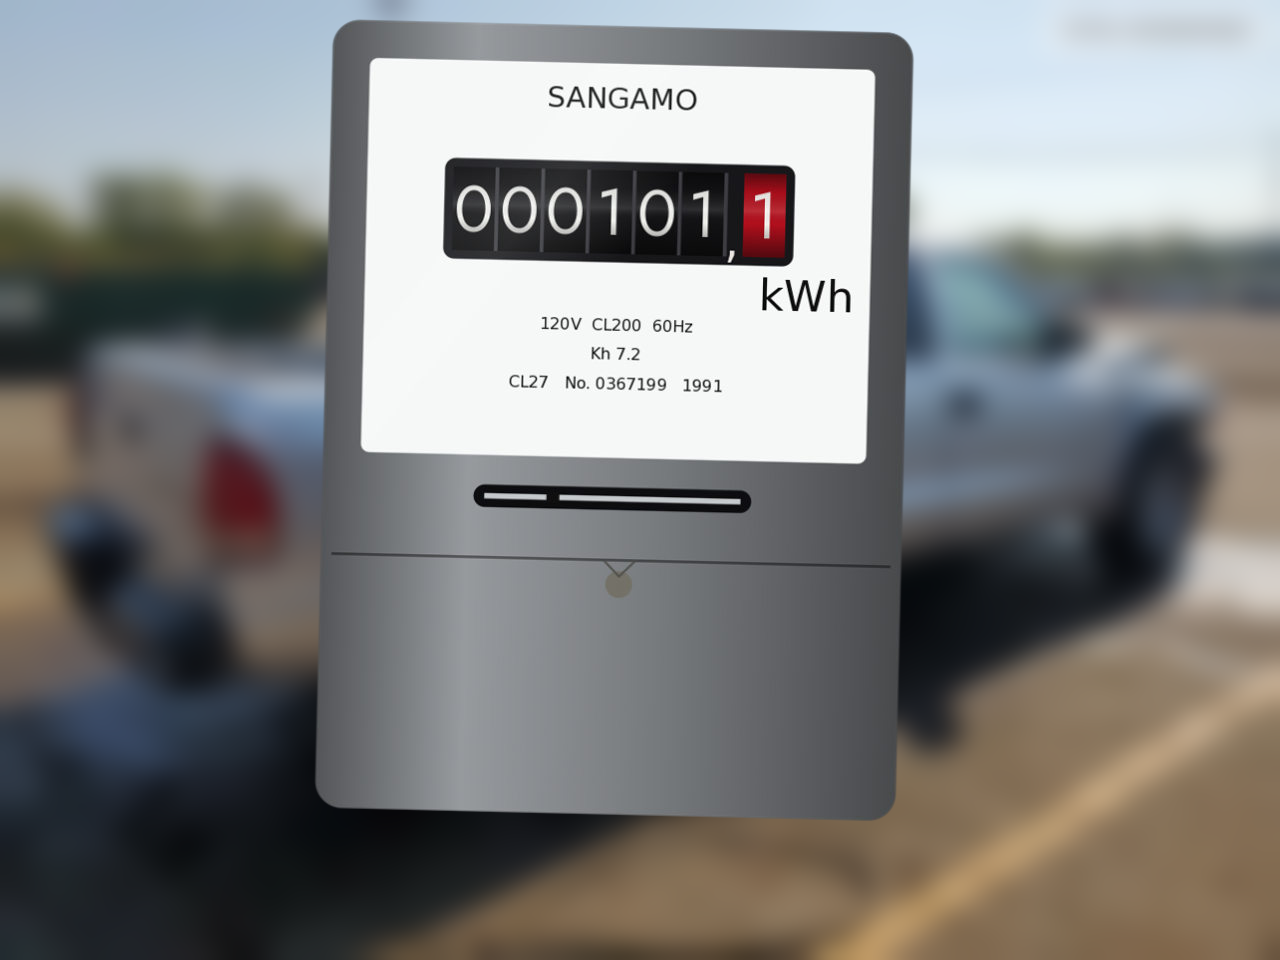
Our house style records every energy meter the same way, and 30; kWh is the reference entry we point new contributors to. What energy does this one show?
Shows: 101.1; kWh
